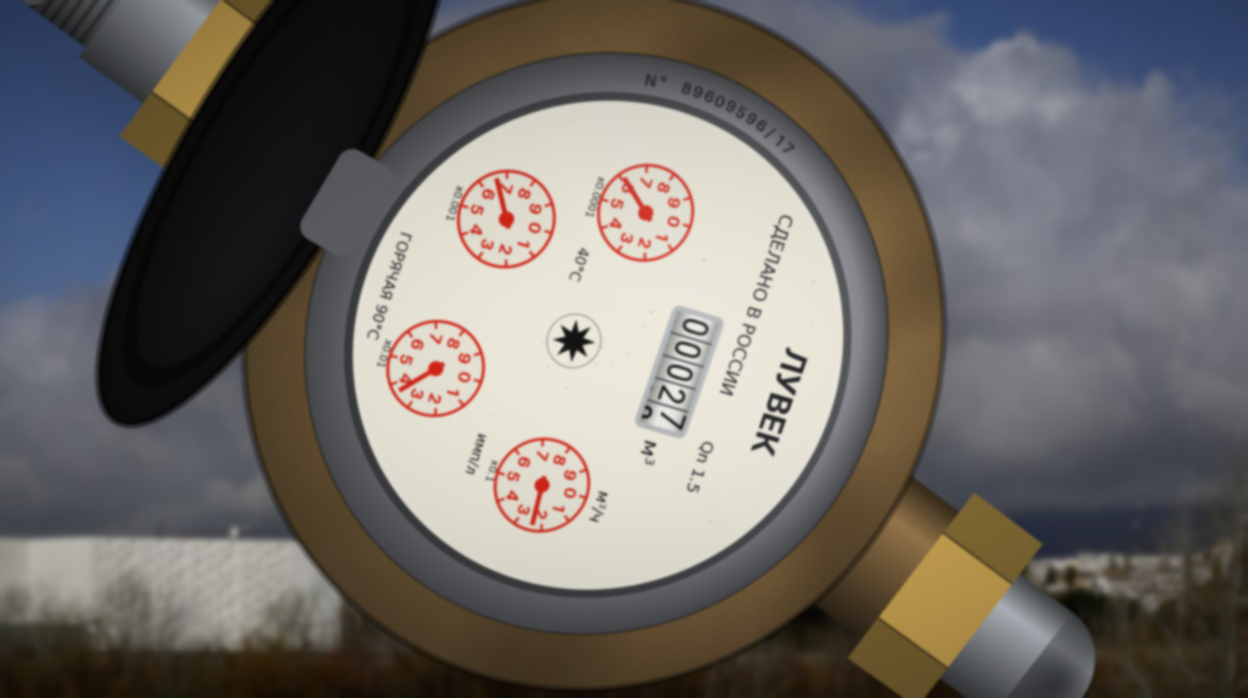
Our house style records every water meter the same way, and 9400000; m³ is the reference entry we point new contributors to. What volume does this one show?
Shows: 27.2366; m³
